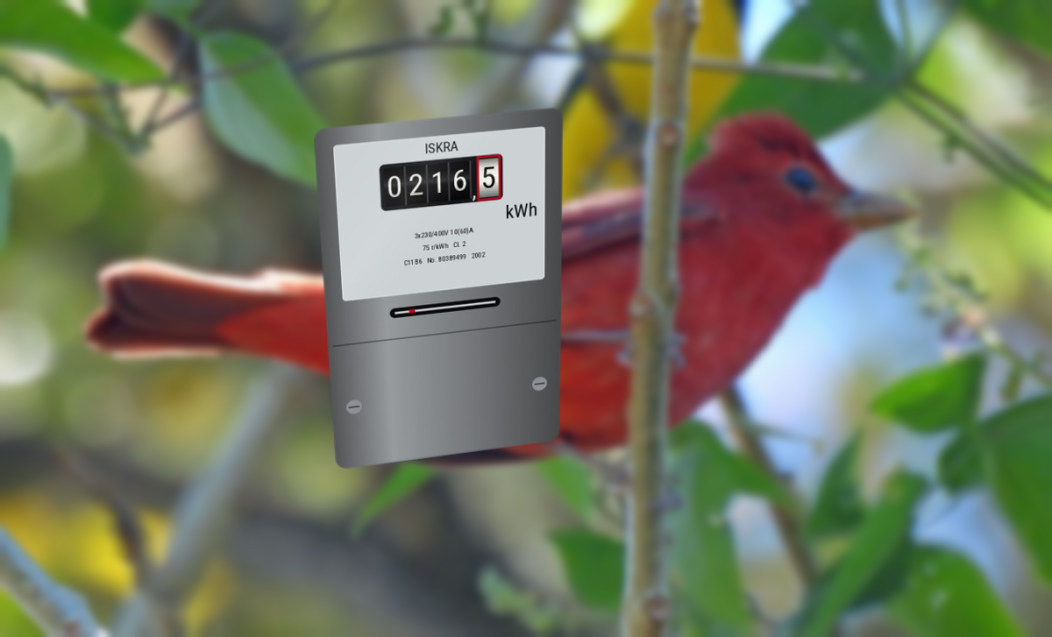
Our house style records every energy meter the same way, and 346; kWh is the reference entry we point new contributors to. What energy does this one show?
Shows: 216.5; kWh
